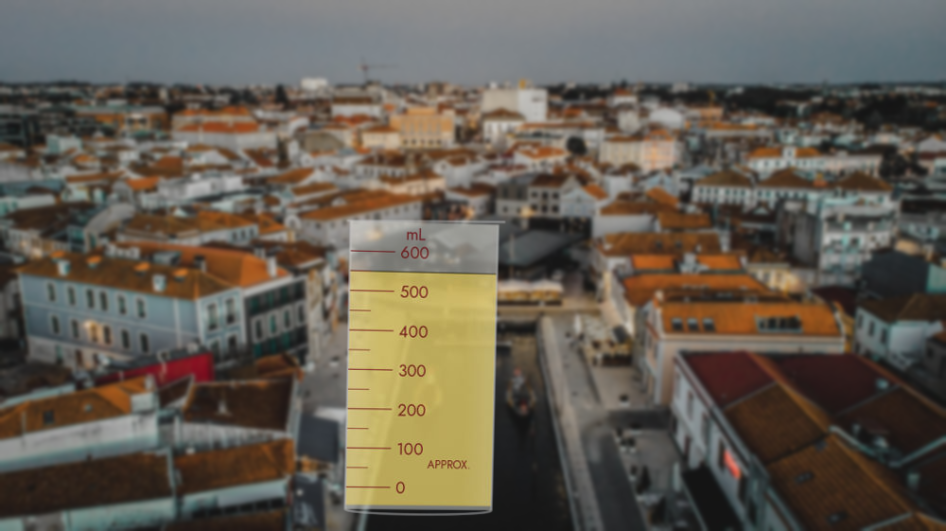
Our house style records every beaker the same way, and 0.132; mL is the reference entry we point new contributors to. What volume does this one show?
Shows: 550; mL
